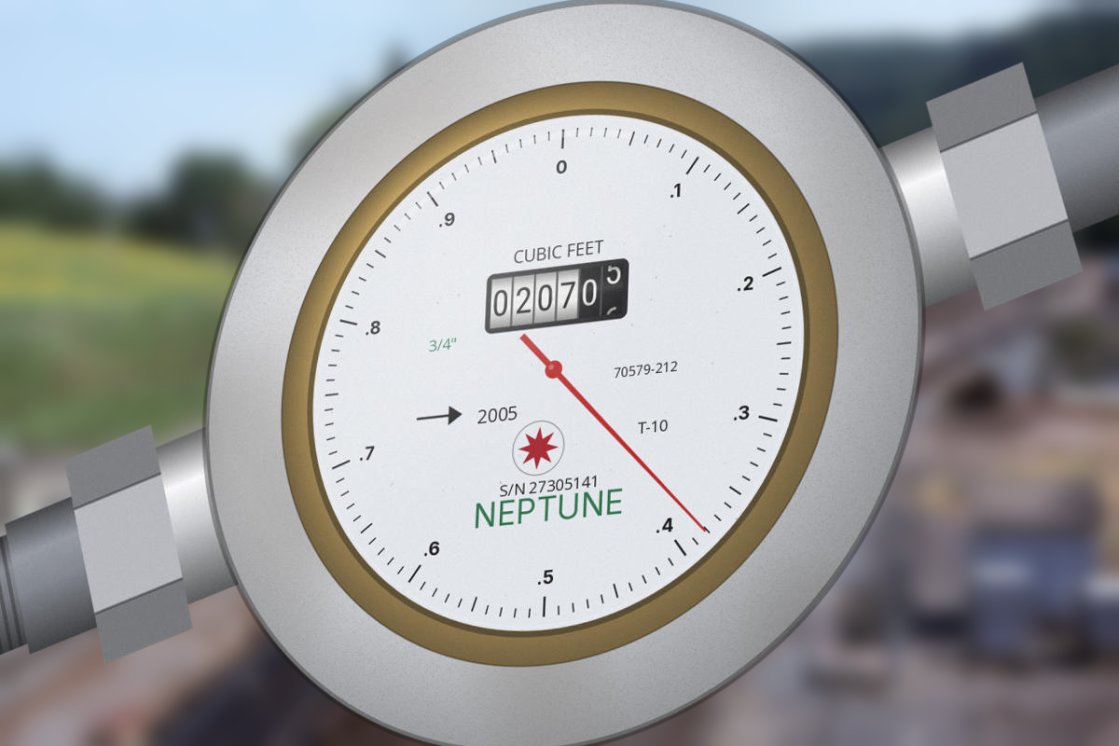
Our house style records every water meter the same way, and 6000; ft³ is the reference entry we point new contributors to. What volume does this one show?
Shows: 20705.38; ft³
